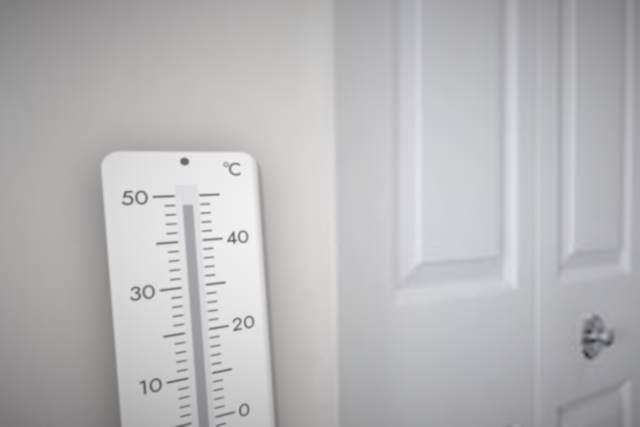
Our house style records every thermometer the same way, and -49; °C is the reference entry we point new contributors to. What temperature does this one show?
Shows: 48; °C
